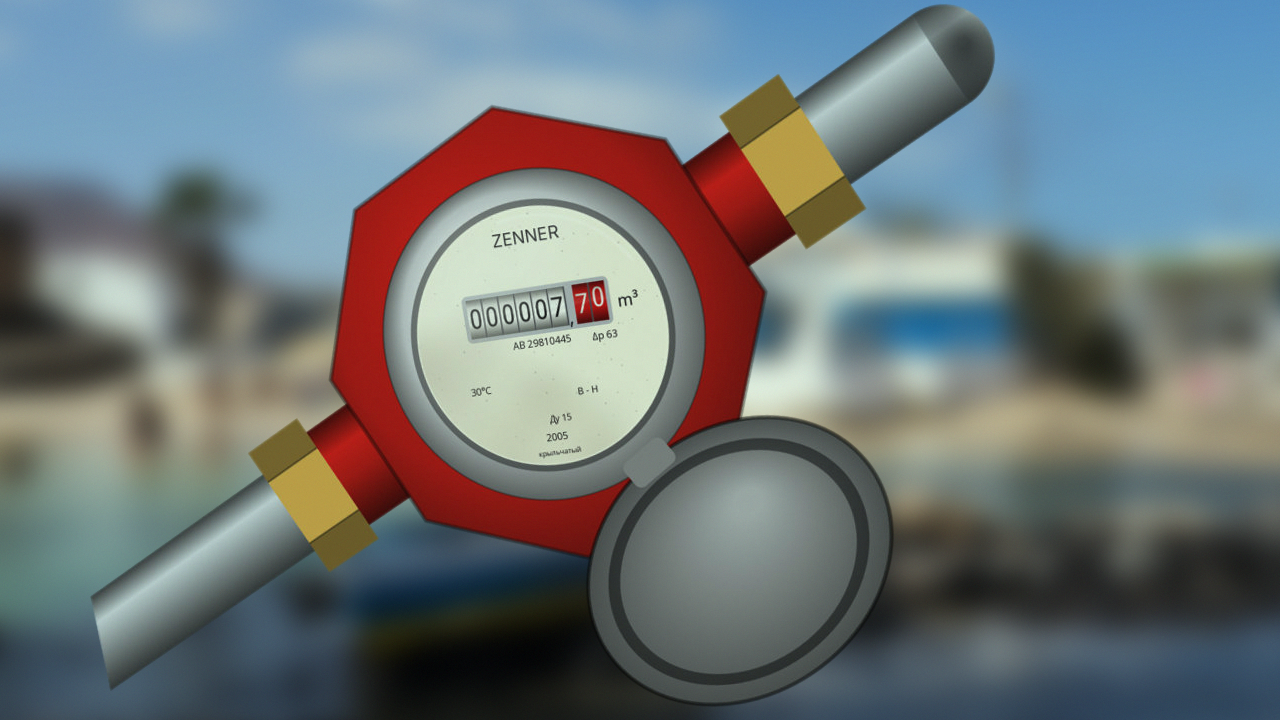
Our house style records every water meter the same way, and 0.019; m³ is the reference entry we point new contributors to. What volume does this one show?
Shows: 7.70; m³
